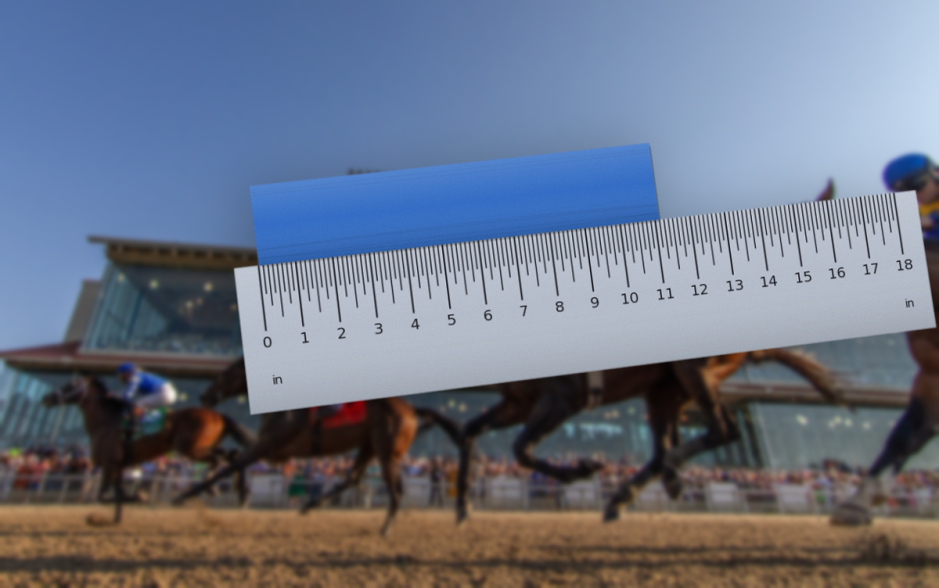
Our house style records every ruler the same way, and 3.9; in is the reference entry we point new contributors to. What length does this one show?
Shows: 11.125; in
